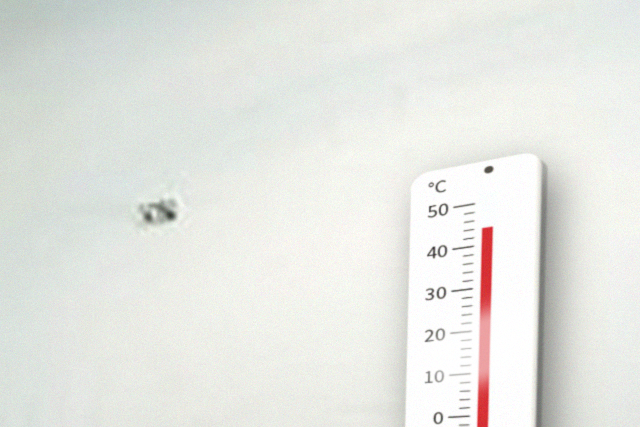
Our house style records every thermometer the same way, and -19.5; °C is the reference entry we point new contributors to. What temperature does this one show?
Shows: 44; °C
